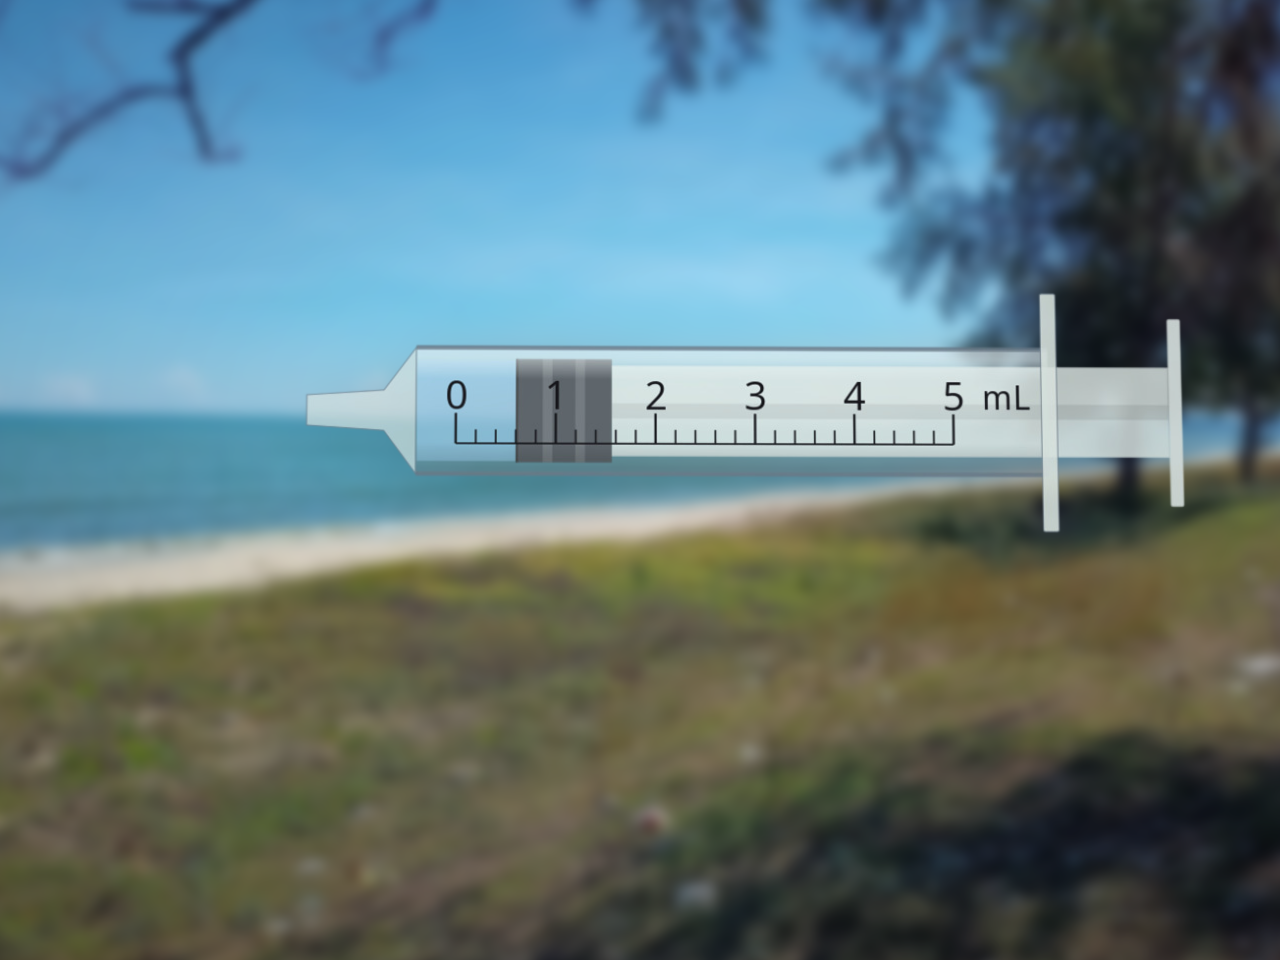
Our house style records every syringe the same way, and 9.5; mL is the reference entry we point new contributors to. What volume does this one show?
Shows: 0.6; mL
